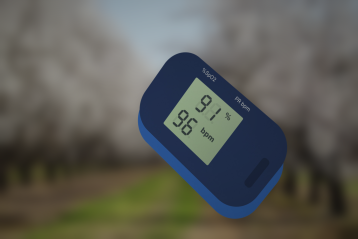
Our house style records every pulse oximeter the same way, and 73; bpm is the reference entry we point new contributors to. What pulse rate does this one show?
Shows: 96; bpm
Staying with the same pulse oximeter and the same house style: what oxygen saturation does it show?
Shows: 91; %
